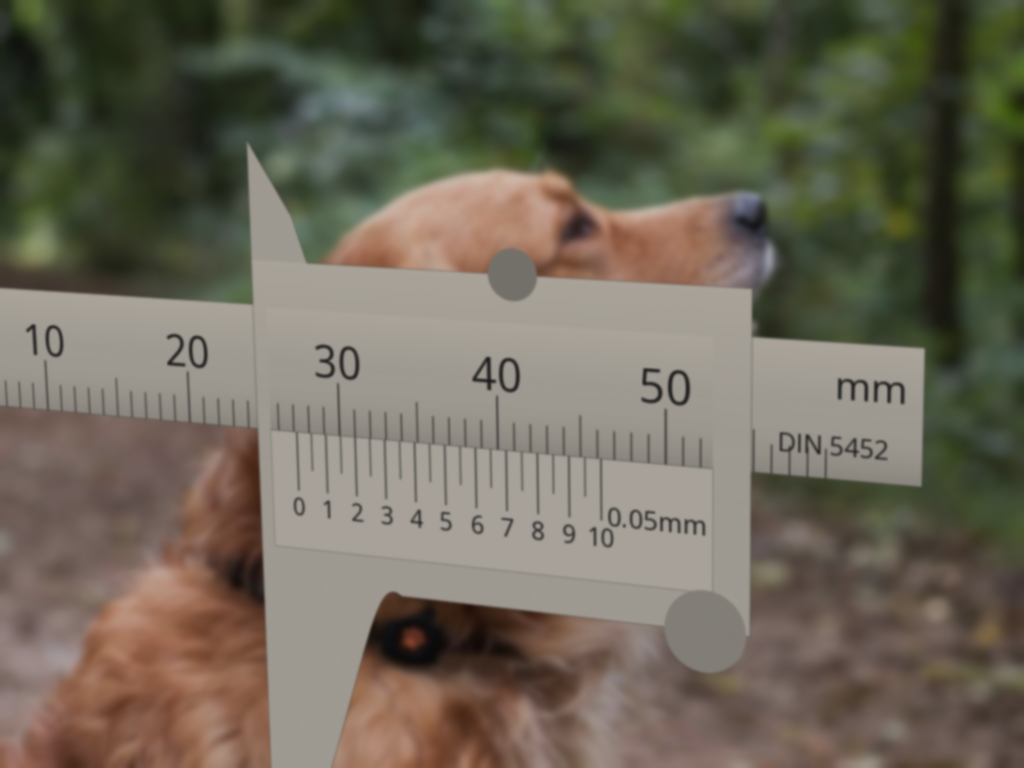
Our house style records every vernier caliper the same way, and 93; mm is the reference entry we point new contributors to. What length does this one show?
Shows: 27.2; mm
